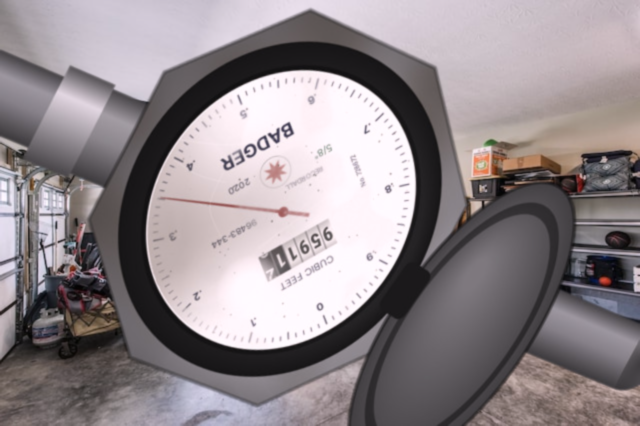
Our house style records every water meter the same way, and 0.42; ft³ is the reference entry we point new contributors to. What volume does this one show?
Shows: 959112.35; ft³
